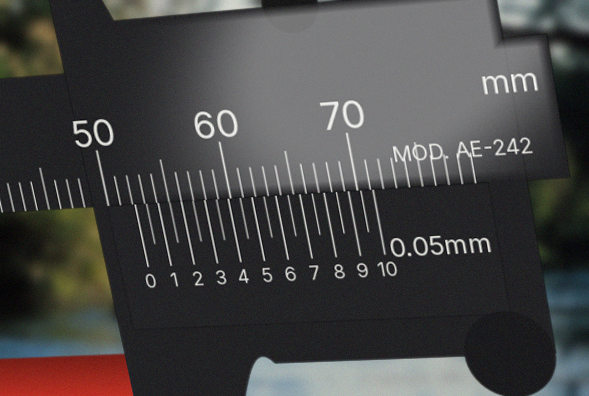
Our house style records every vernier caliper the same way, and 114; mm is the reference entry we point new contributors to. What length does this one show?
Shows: 52.2; mm
